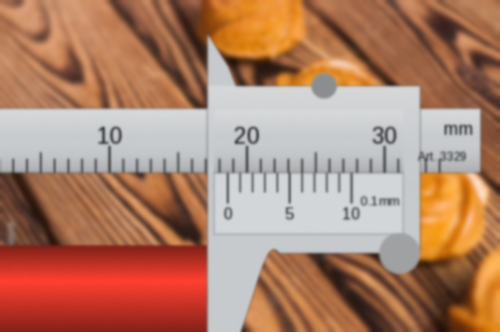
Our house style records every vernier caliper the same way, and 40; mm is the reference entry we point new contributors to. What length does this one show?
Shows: 18.6; mm
